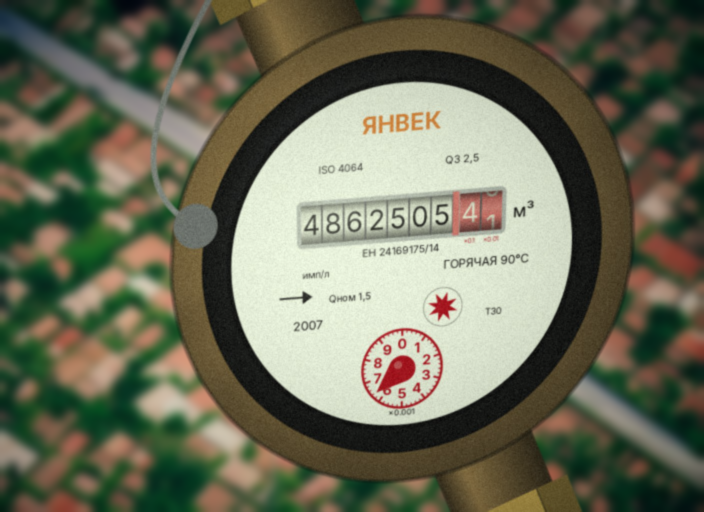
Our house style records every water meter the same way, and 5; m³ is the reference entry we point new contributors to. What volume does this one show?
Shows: 4862505.406; m³
